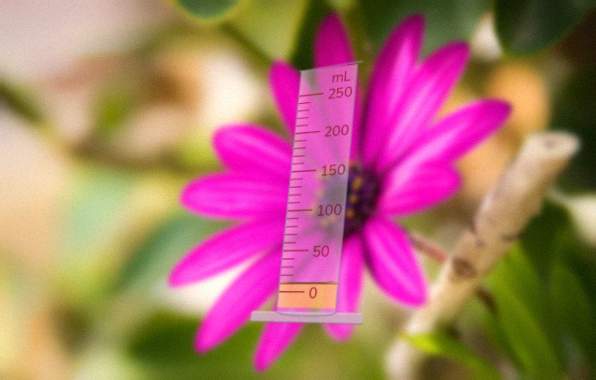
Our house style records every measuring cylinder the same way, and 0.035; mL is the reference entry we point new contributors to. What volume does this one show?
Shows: 10; mL
